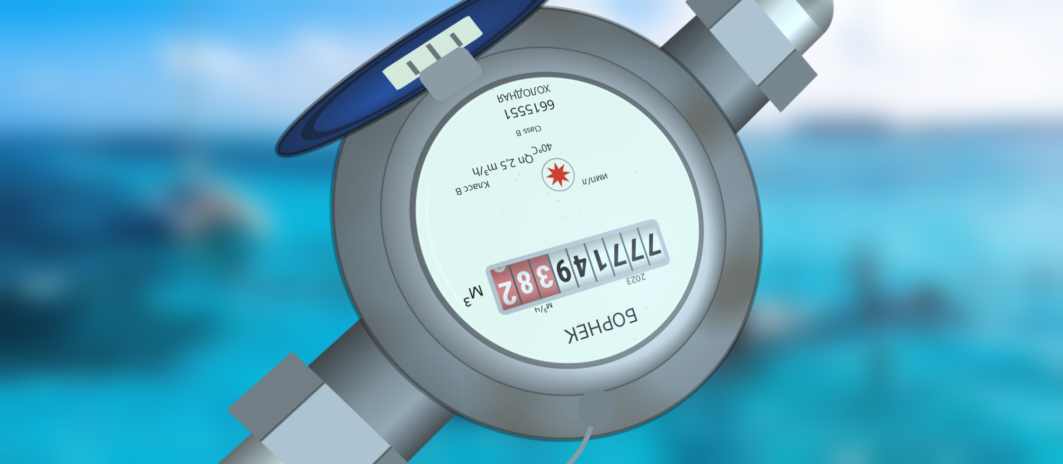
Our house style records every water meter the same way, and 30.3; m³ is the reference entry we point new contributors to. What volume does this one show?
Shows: 777149.382; m³
